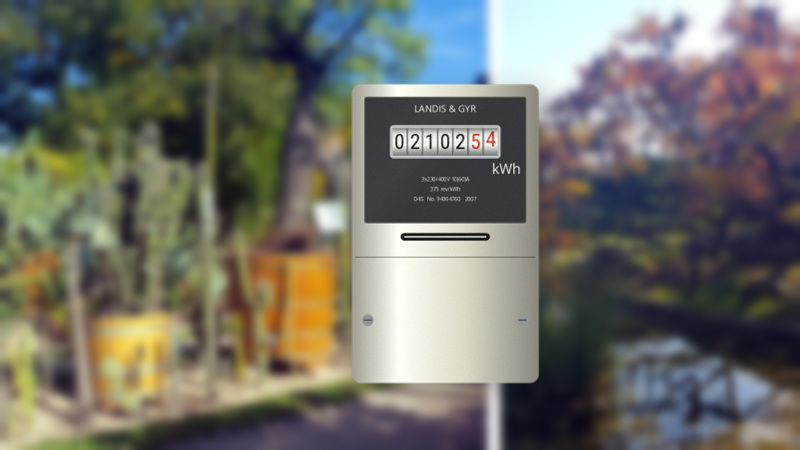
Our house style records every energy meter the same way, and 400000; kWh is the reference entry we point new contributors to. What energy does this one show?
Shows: 2102.54; kWh
